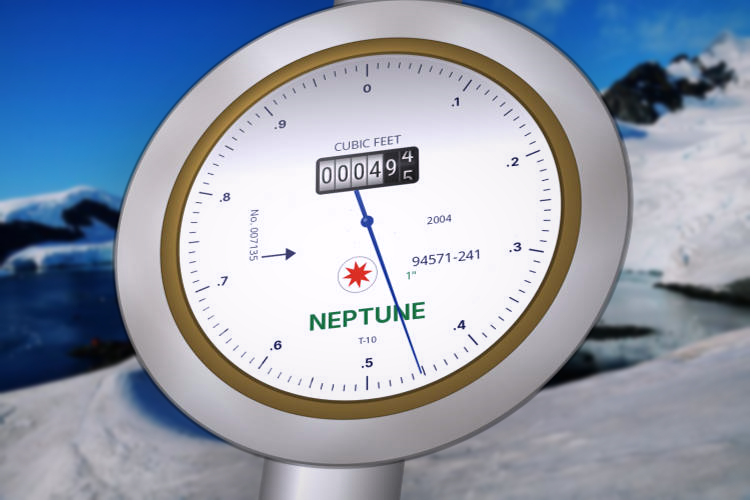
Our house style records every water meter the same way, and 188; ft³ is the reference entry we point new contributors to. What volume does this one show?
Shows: 494.45; ft³
